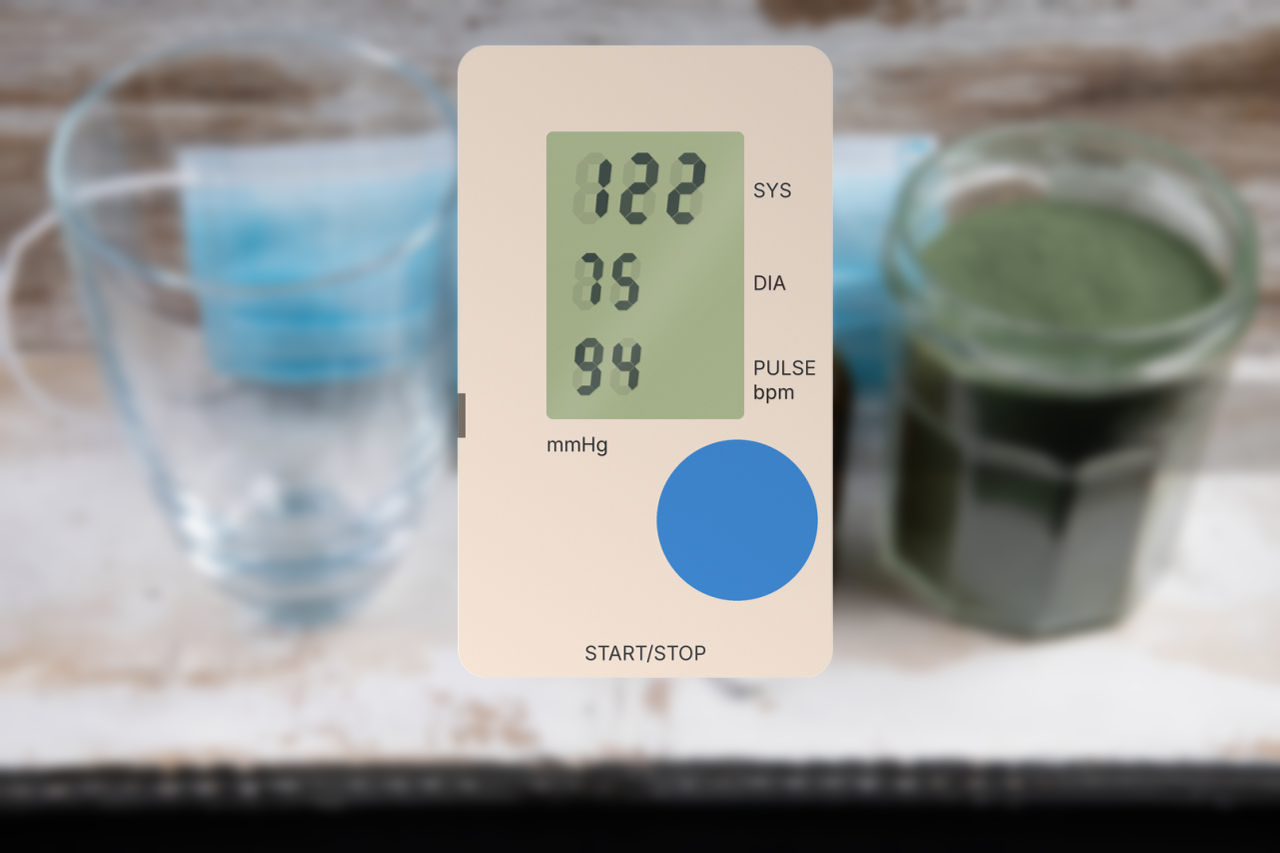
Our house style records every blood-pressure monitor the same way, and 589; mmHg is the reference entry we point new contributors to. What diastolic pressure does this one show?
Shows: 75; mmHg
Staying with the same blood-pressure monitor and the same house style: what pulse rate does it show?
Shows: 94; bpm
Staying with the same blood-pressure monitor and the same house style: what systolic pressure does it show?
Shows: 122; mmHg
